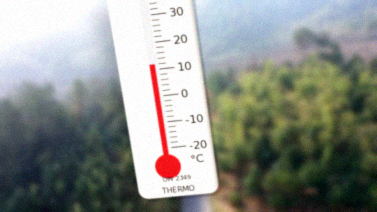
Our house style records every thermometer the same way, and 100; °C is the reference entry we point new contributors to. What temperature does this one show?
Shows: 12; °C
